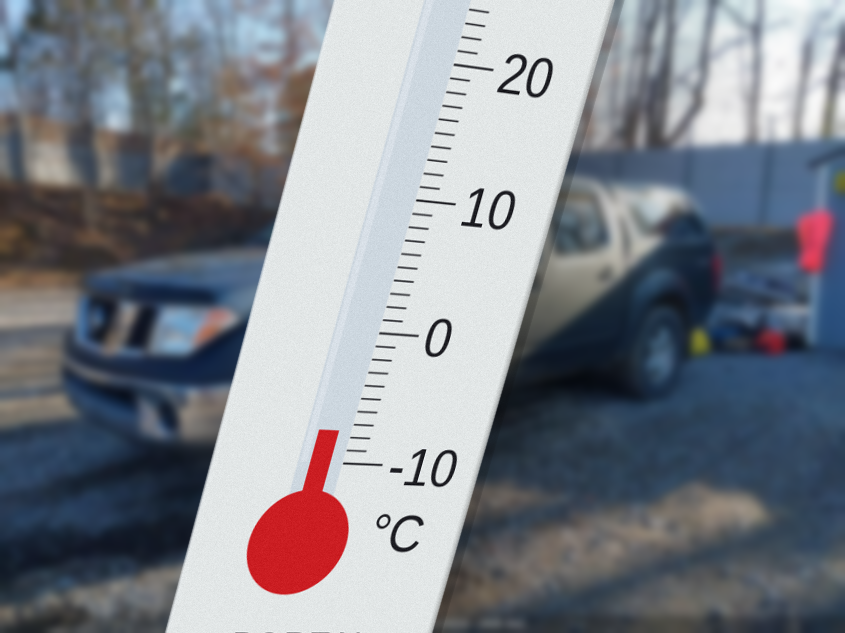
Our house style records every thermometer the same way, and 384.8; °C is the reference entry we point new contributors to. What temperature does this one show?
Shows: -7.5; °C
